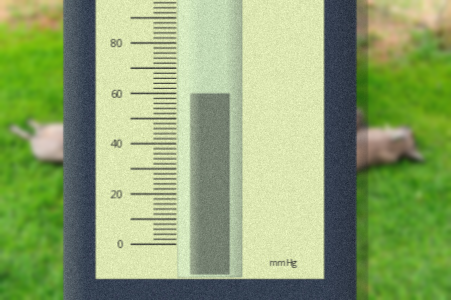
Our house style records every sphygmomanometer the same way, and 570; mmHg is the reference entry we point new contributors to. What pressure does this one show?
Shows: 60; mmHg
